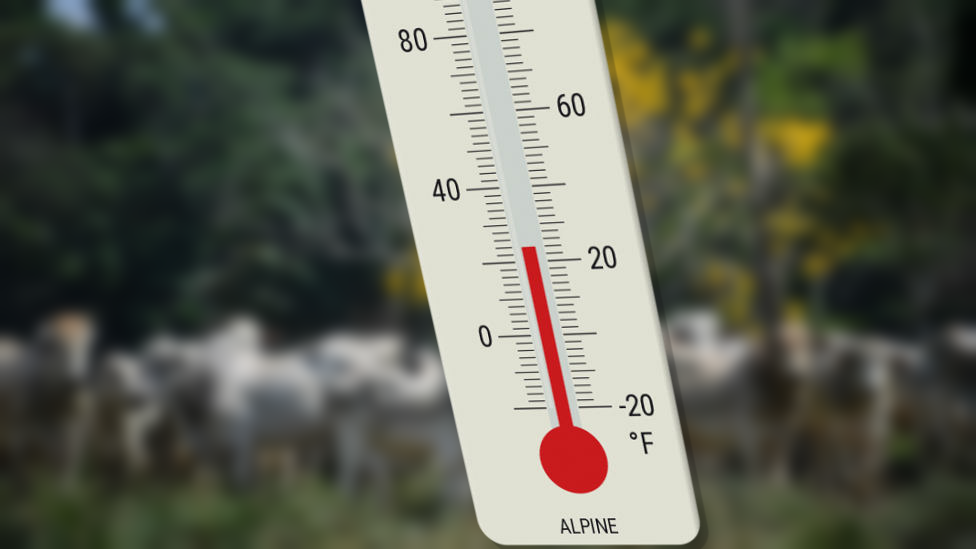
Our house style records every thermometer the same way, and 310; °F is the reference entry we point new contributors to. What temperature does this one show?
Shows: 24; °F
